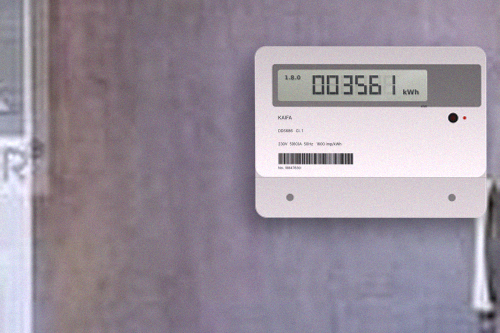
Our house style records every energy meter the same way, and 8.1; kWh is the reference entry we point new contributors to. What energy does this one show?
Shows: 3561; kWh
